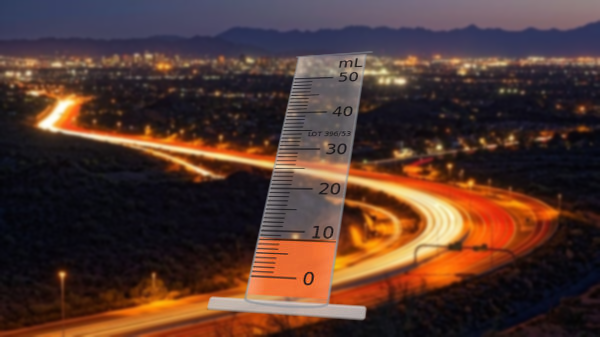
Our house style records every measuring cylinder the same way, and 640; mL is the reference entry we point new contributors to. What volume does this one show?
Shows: 8; mL
